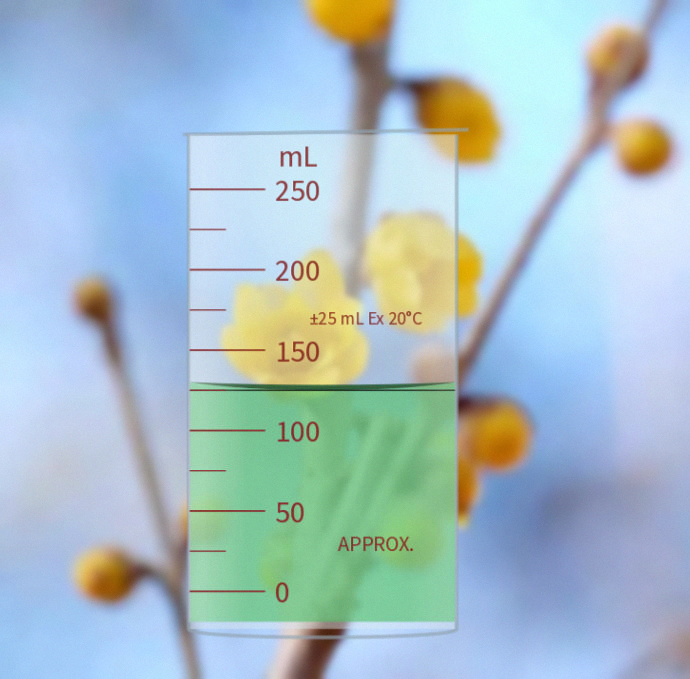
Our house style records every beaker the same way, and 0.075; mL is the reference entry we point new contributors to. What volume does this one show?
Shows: 125; mL
